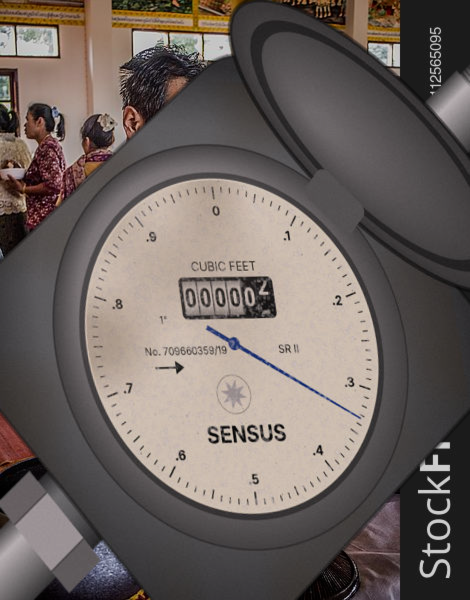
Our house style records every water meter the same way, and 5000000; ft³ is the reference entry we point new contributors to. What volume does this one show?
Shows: 2.33; ft³
